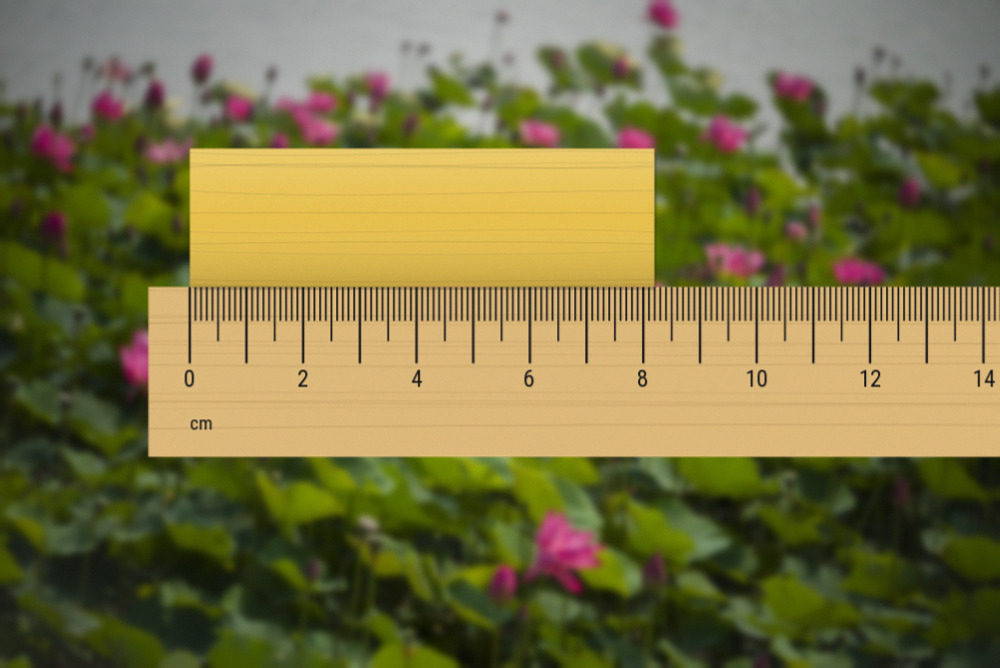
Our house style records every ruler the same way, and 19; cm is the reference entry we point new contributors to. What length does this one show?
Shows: 8.2; cm
